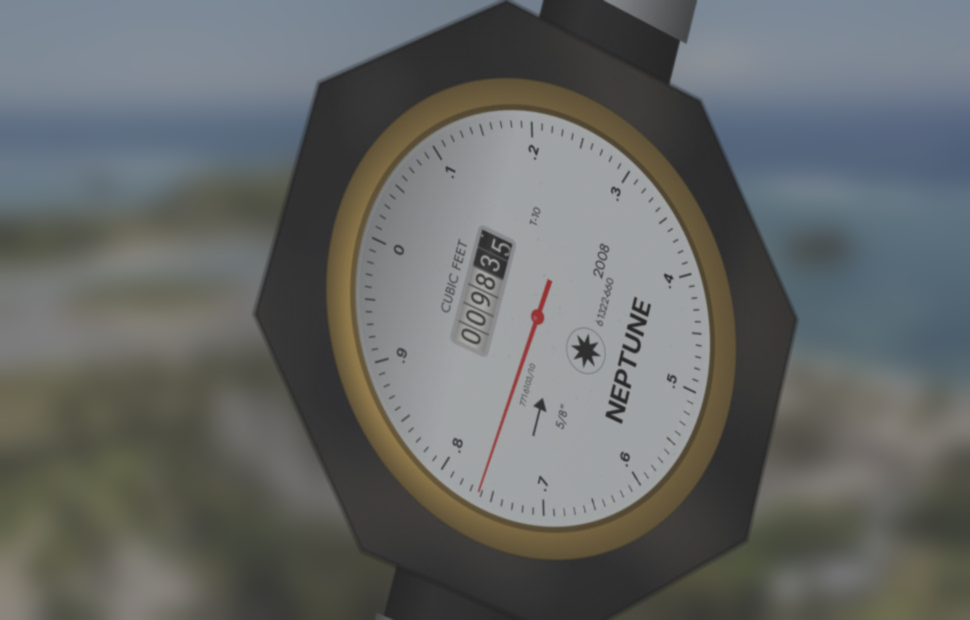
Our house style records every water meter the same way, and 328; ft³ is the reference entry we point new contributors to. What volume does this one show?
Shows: 9834.76; ft³
